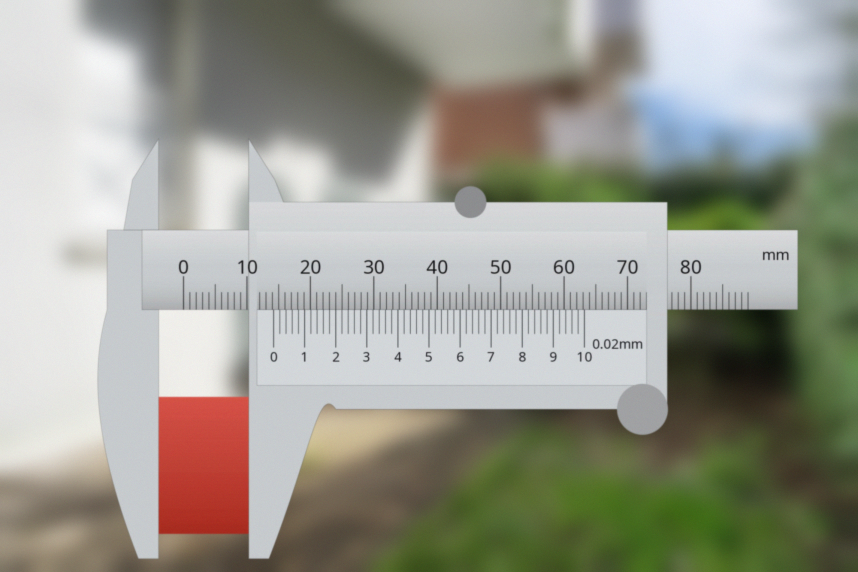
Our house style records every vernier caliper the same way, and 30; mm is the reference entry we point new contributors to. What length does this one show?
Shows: 14.2; mm
